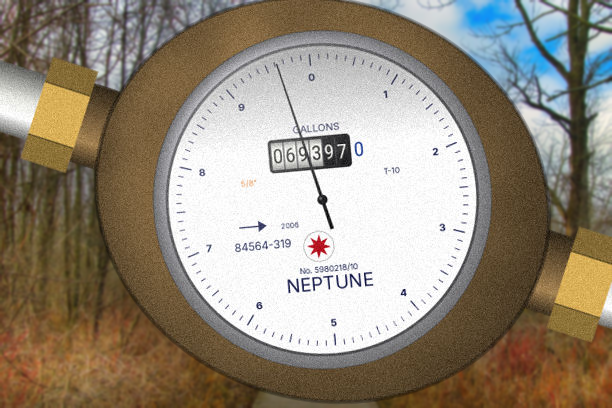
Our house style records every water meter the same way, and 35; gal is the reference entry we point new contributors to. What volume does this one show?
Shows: 693969.6; gal
